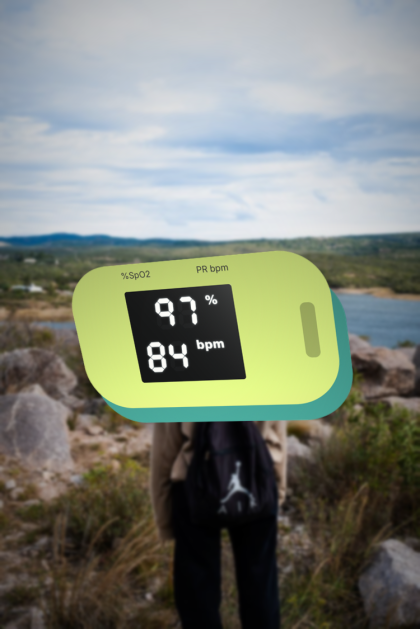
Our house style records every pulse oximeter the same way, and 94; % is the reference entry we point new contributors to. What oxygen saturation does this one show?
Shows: 97; %
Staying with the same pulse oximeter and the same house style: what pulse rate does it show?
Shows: 84; bpm
